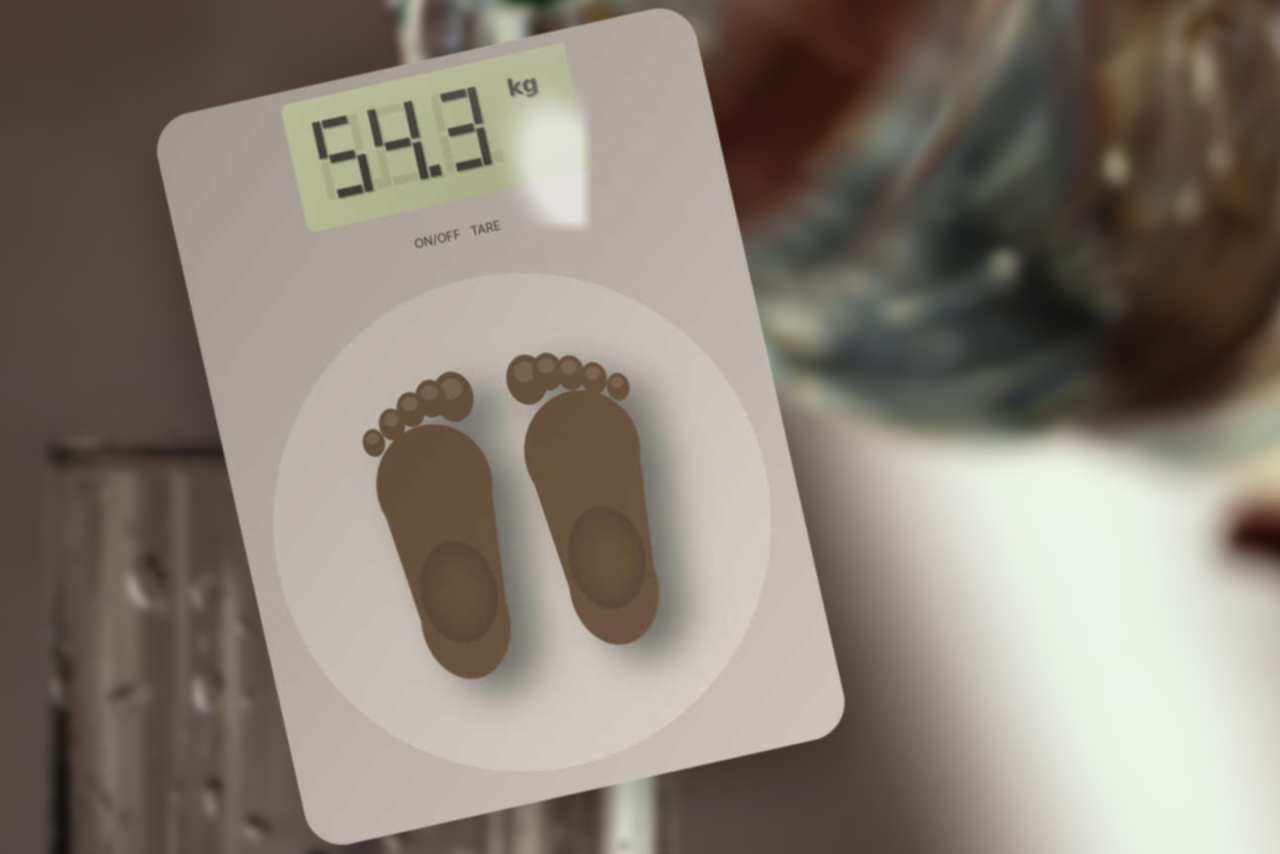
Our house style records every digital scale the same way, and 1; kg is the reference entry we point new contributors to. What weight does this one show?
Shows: 54.3; kg
